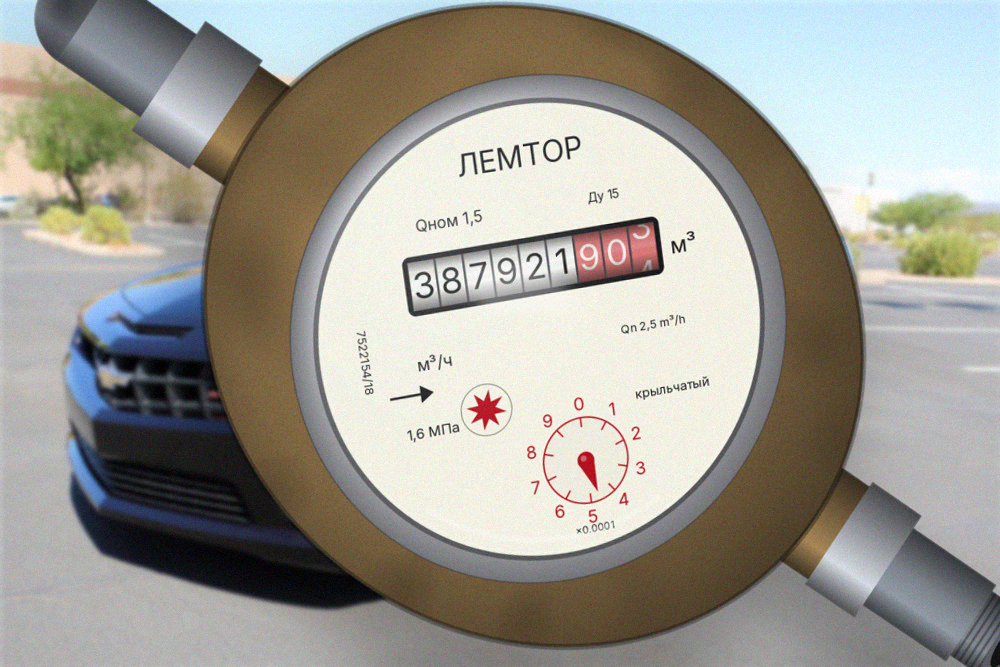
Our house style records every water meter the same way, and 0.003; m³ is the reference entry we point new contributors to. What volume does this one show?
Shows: 387921.9034; m³
